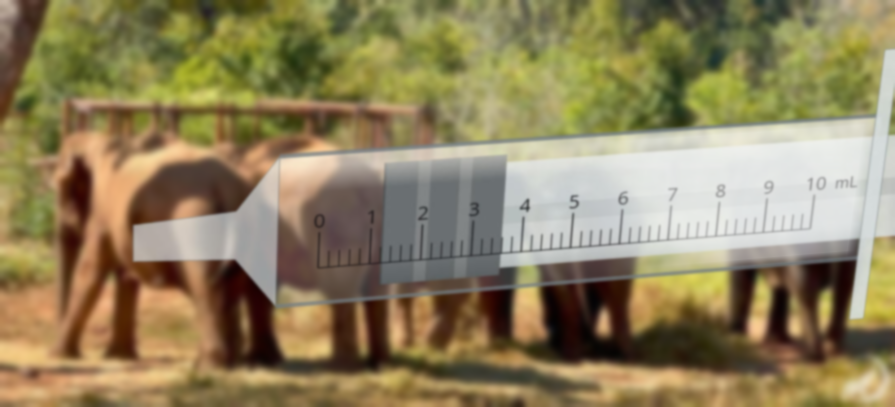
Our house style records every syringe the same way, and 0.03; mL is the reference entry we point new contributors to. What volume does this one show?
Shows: 1.2; mL
